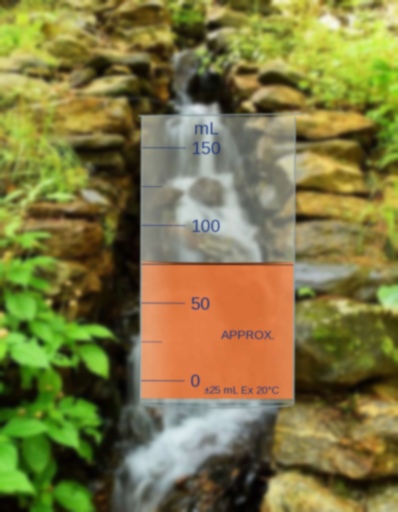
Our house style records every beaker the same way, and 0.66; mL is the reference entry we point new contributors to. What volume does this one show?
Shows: 75; mL
